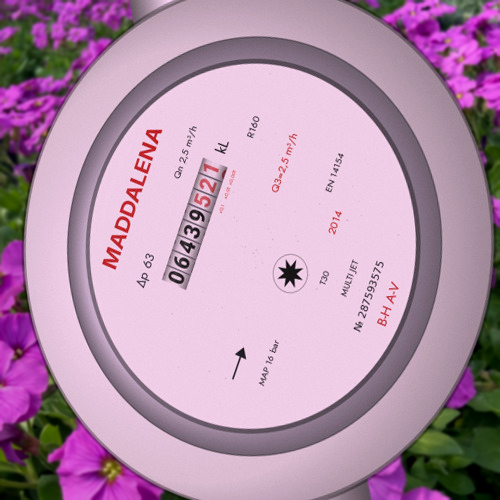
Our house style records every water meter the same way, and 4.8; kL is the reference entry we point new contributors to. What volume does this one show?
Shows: 6439.521; kL
